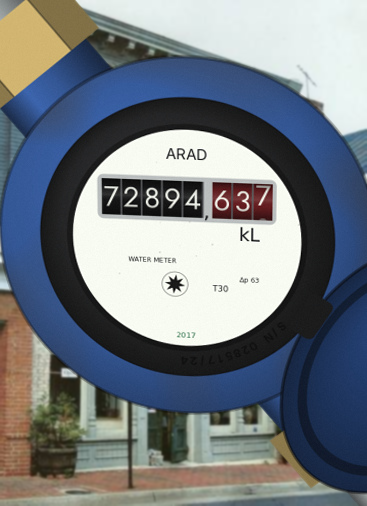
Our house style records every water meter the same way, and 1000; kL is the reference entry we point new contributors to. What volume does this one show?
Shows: 72894.637; kL
